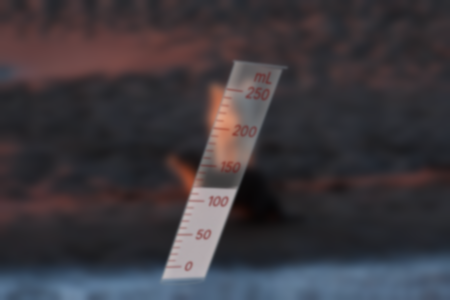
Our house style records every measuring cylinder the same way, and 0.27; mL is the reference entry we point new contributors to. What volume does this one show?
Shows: 120; mL
